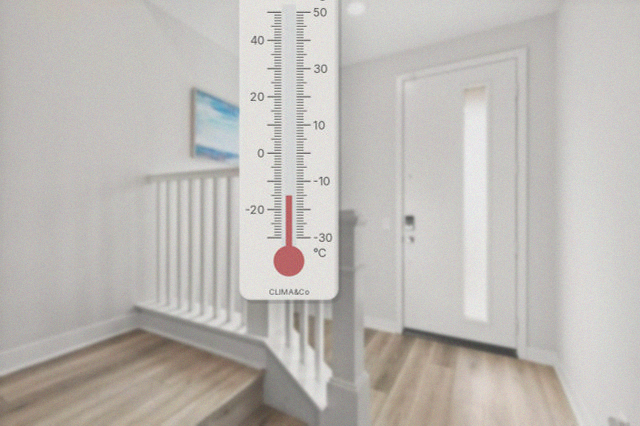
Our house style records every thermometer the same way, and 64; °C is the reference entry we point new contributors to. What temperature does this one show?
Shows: -15; °C
